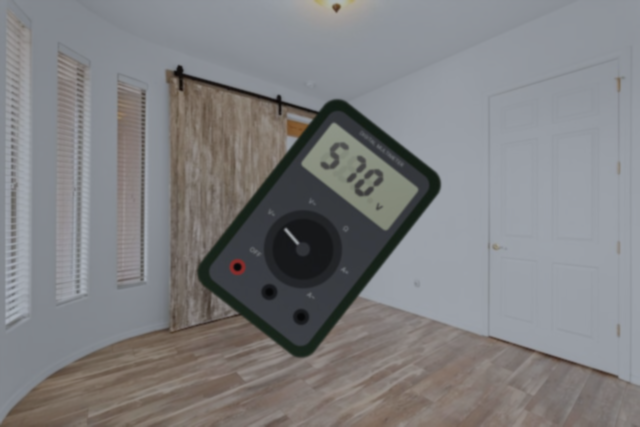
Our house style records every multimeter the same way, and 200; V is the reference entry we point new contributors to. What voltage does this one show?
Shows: 570; V
